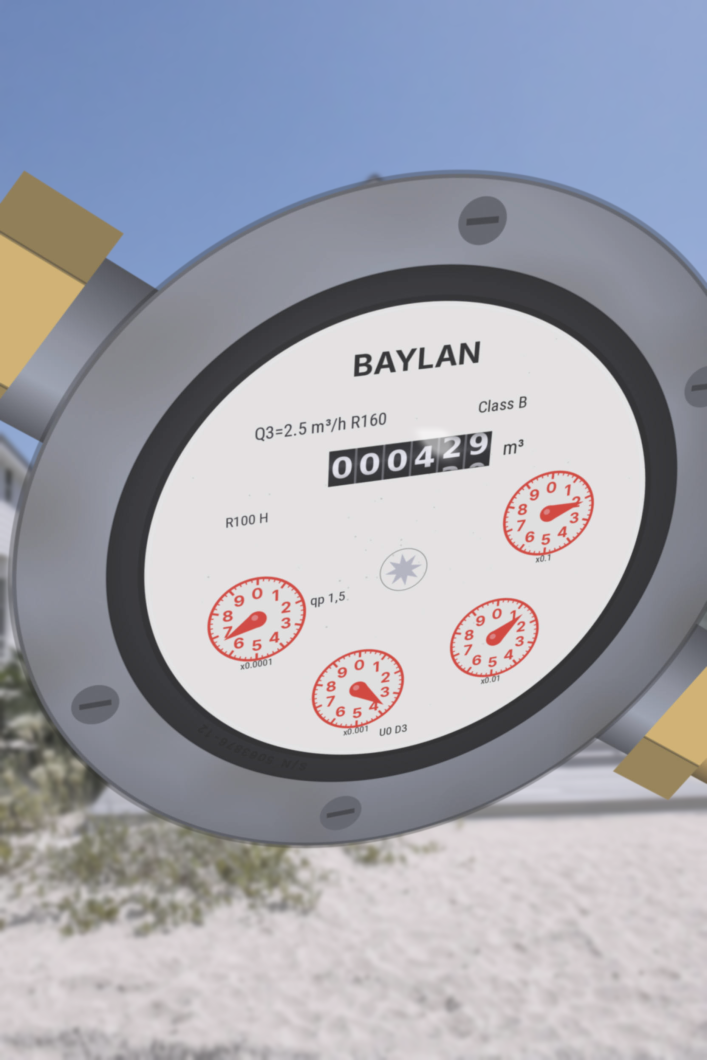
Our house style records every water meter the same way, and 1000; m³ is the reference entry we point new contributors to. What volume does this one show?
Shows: 429.2136; m³
